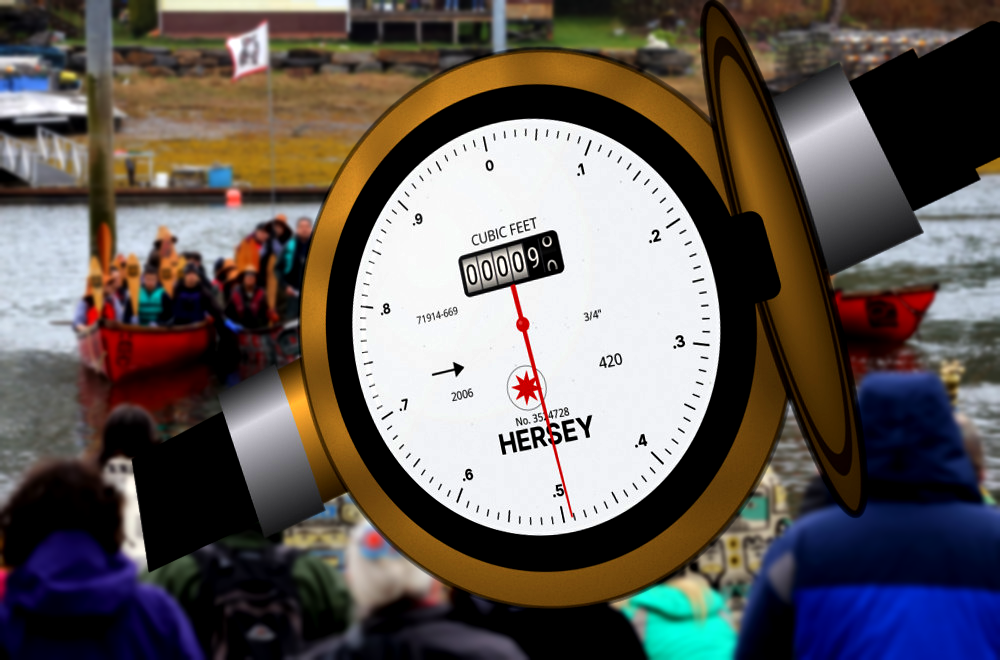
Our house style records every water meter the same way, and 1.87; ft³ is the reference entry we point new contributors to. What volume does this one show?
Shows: 98.49; ft³
